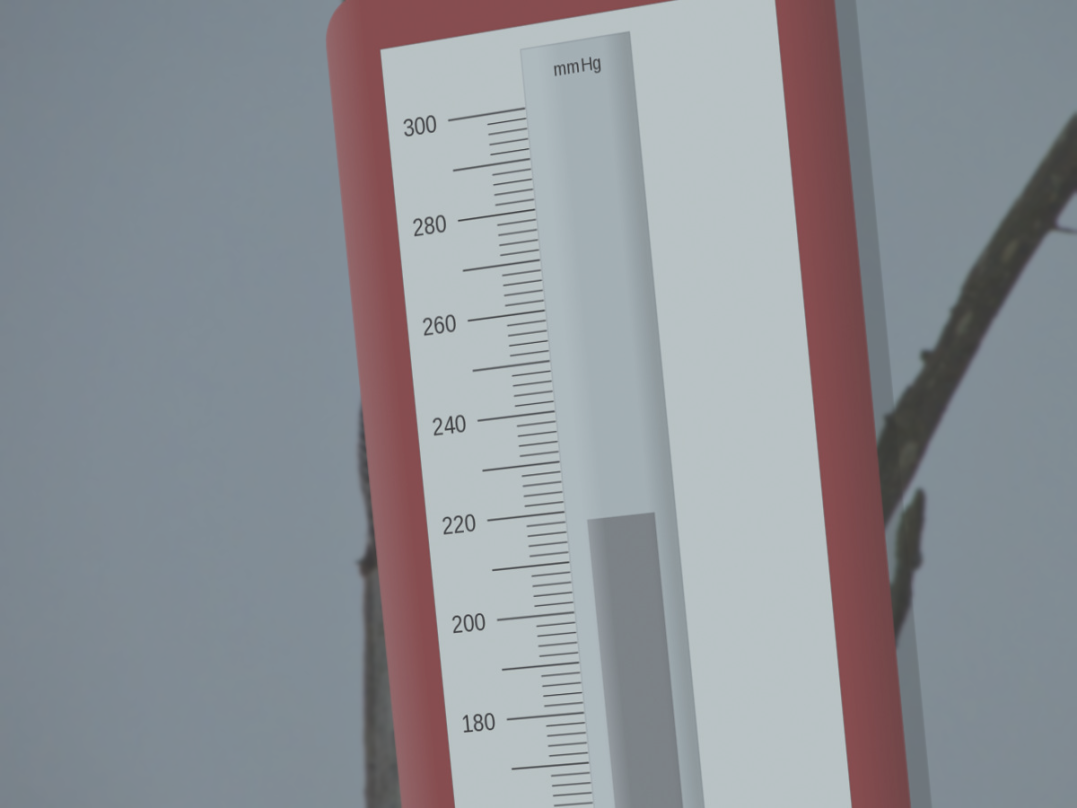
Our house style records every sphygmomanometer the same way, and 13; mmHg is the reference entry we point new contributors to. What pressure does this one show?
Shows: 218; mmHg
